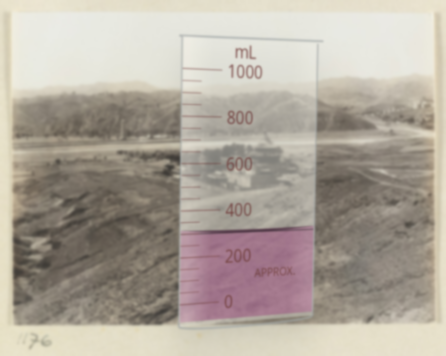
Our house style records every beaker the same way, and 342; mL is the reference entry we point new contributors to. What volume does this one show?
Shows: 300; mL
